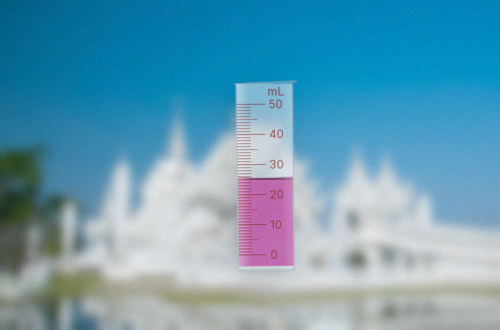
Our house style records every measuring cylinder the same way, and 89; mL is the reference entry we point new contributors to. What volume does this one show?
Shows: 25; mL
